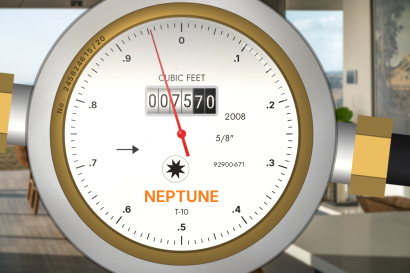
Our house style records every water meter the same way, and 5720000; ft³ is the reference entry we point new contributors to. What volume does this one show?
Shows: 7569.95; ft³
